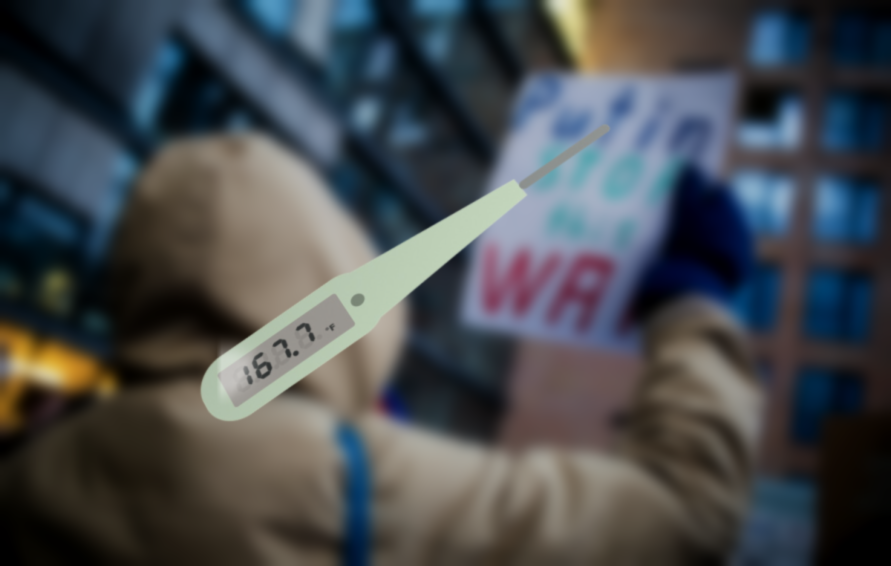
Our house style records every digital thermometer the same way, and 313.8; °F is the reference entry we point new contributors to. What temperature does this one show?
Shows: 167.7; °F
